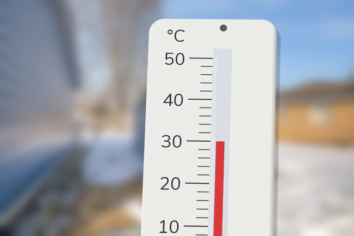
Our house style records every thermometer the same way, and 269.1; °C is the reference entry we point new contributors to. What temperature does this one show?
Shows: 30; °C
